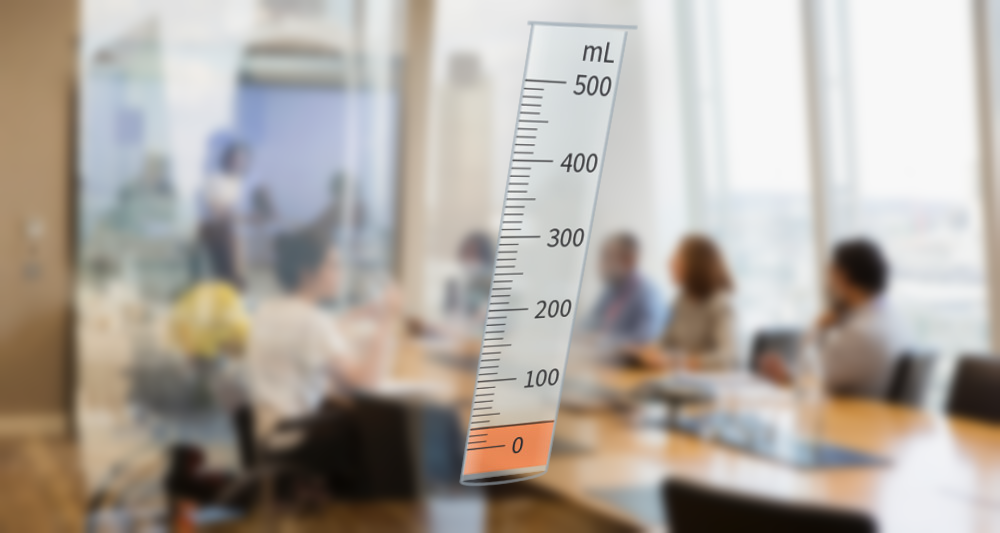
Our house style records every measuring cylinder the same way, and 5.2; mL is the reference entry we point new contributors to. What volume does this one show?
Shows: 30; mL
